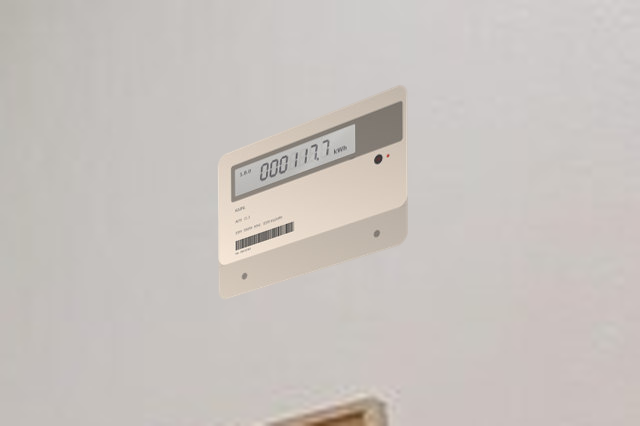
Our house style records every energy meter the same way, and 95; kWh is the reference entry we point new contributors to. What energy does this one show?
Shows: 117.7; kWh
